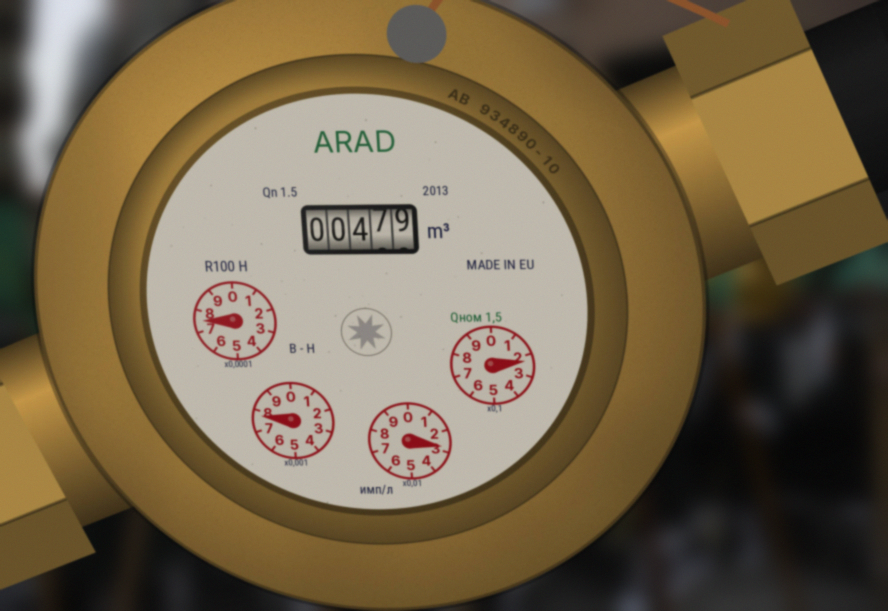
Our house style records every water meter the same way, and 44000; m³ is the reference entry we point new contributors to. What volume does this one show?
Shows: 479.2277; m³
